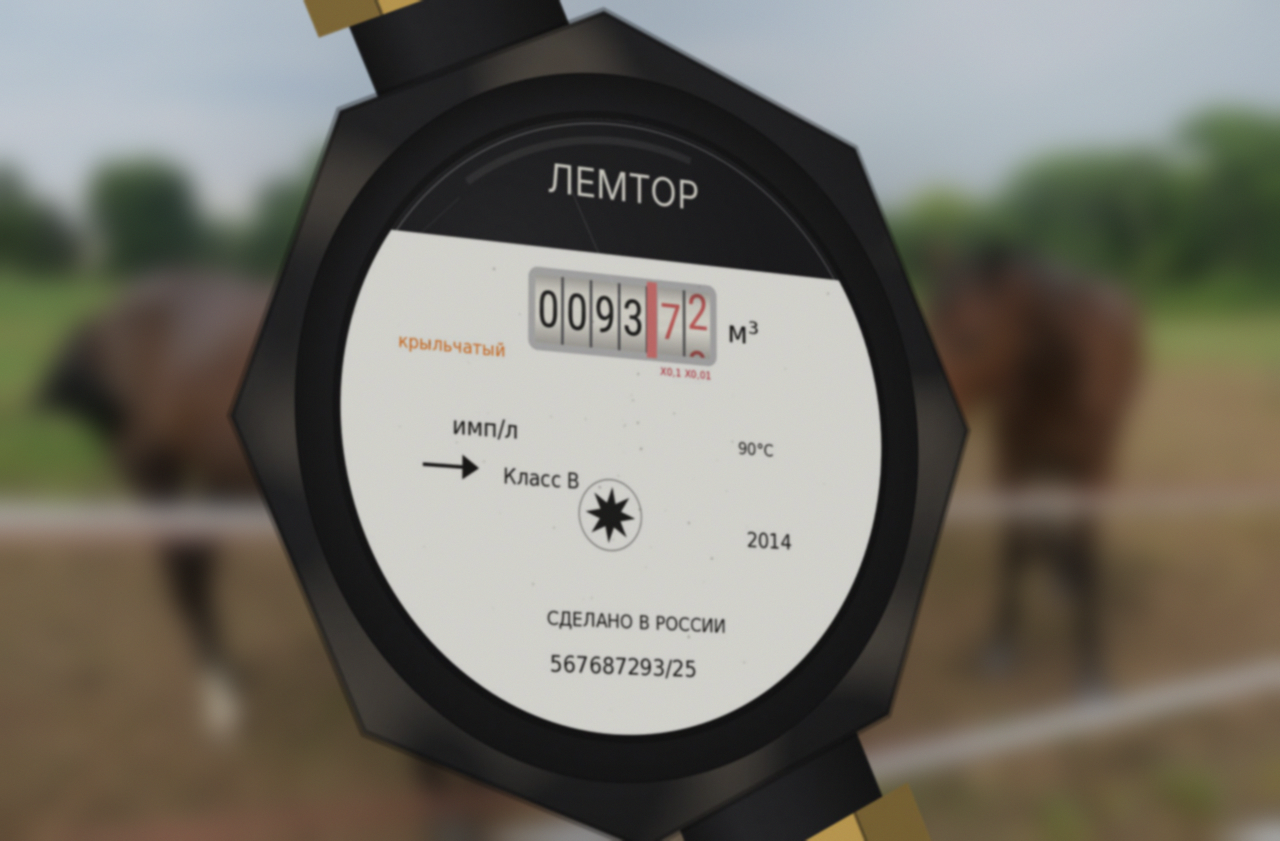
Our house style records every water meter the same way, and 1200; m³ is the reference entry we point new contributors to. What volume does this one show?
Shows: 93.72; m³
